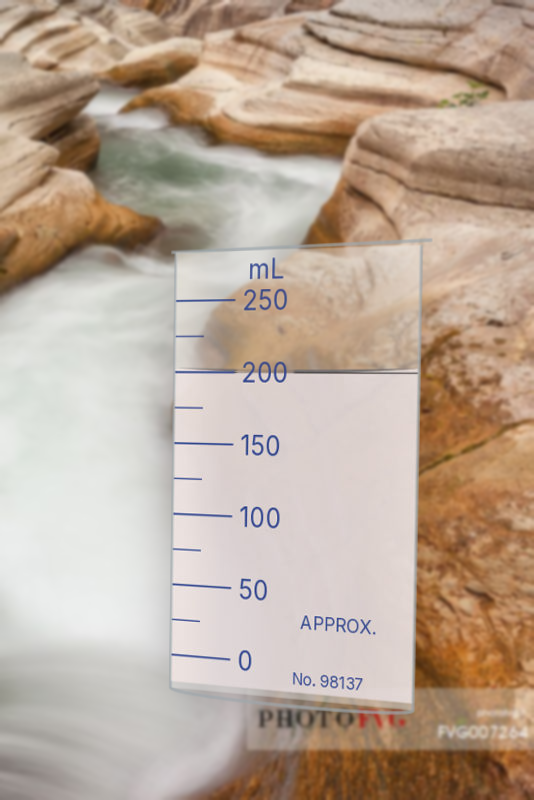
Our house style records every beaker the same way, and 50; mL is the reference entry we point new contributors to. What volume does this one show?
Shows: 200; mL
